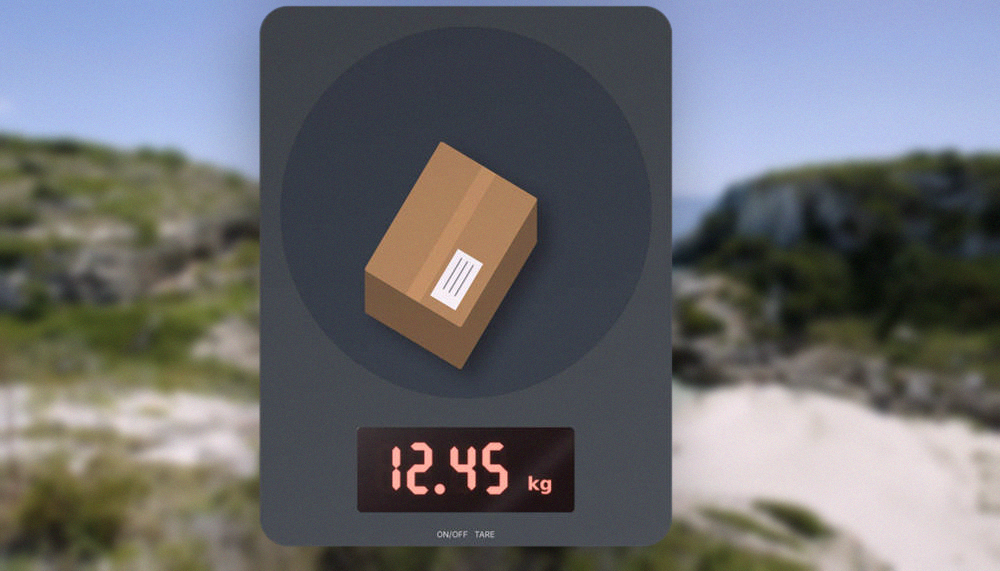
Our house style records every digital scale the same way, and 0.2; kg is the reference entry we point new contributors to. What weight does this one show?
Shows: 12.45; kg
